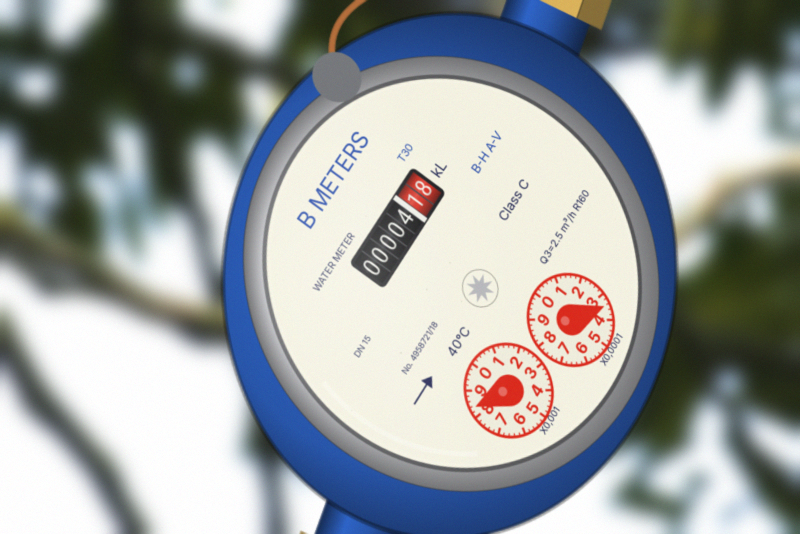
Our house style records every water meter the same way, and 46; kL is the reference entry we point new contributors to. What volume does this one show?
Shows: 4.1883; kL
